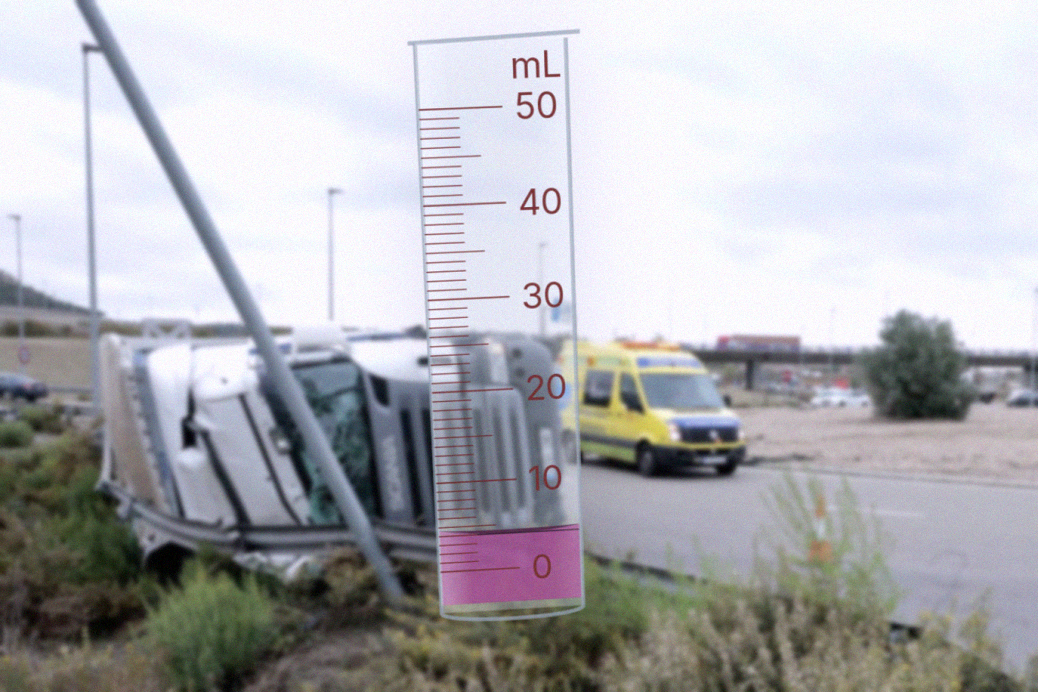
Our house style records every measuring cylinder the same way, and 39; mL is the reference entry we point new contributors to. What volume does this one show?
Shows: 4; mL
